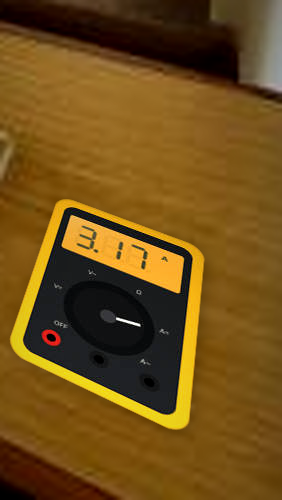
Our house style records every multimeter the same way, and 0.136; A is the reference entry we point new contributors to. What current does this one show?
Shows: 3.17; A
